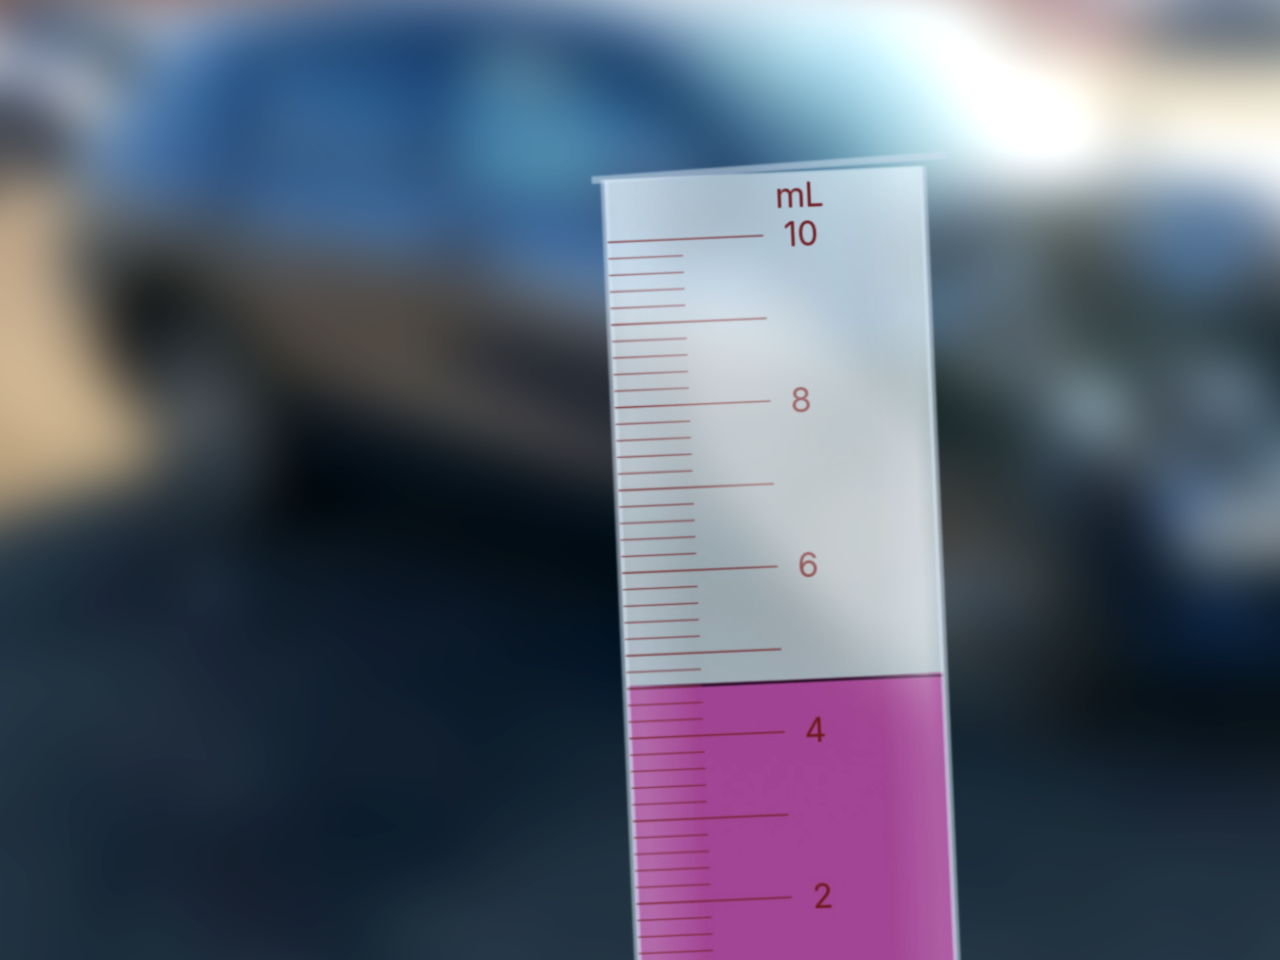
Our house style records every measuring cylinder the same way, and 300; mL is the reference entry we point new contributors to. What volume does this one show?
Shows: 4.6; mL
